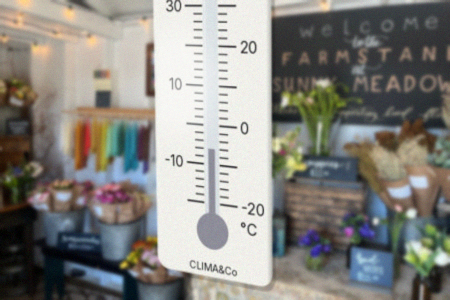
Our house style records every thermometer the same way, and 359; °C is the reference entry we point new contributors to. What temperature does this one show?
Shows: -6; °C
